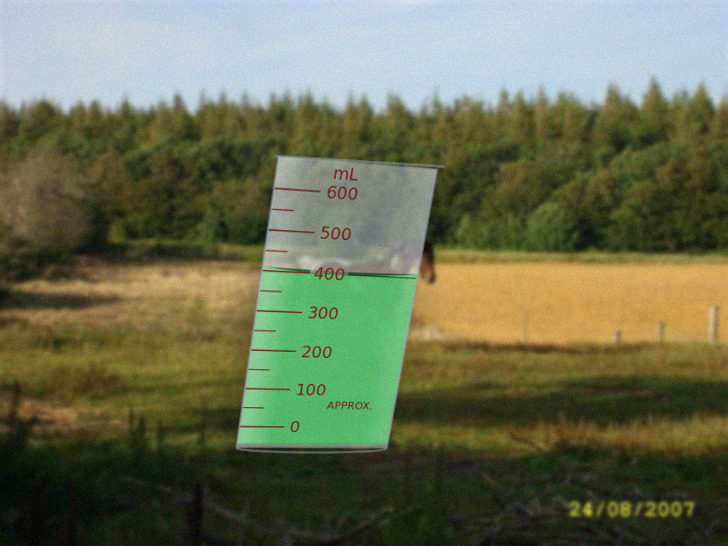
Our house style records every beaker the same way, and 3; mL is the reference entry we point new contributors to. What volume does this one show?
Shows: 400; mL
